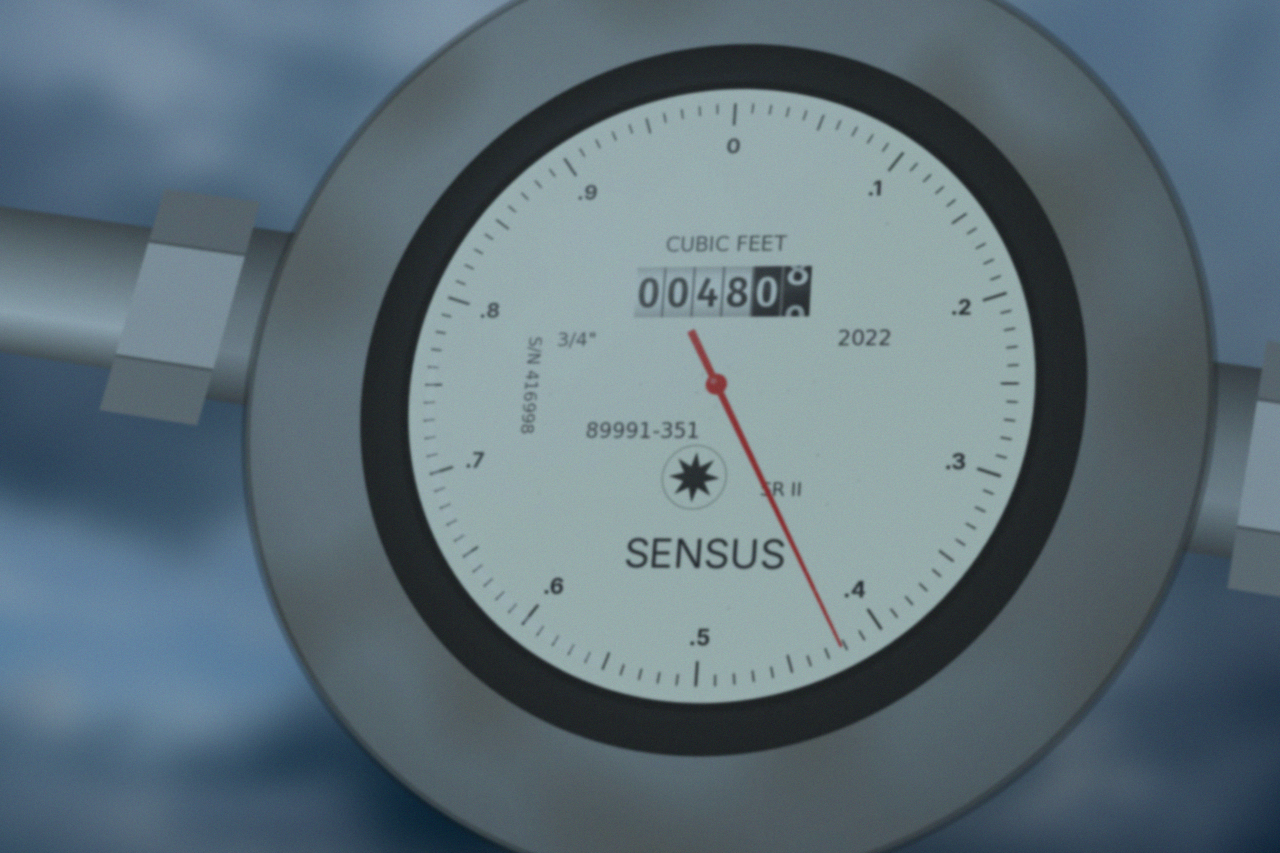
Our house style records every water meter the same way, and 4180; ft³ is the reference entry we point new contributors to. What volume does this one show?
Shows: 4808.42; ft³
